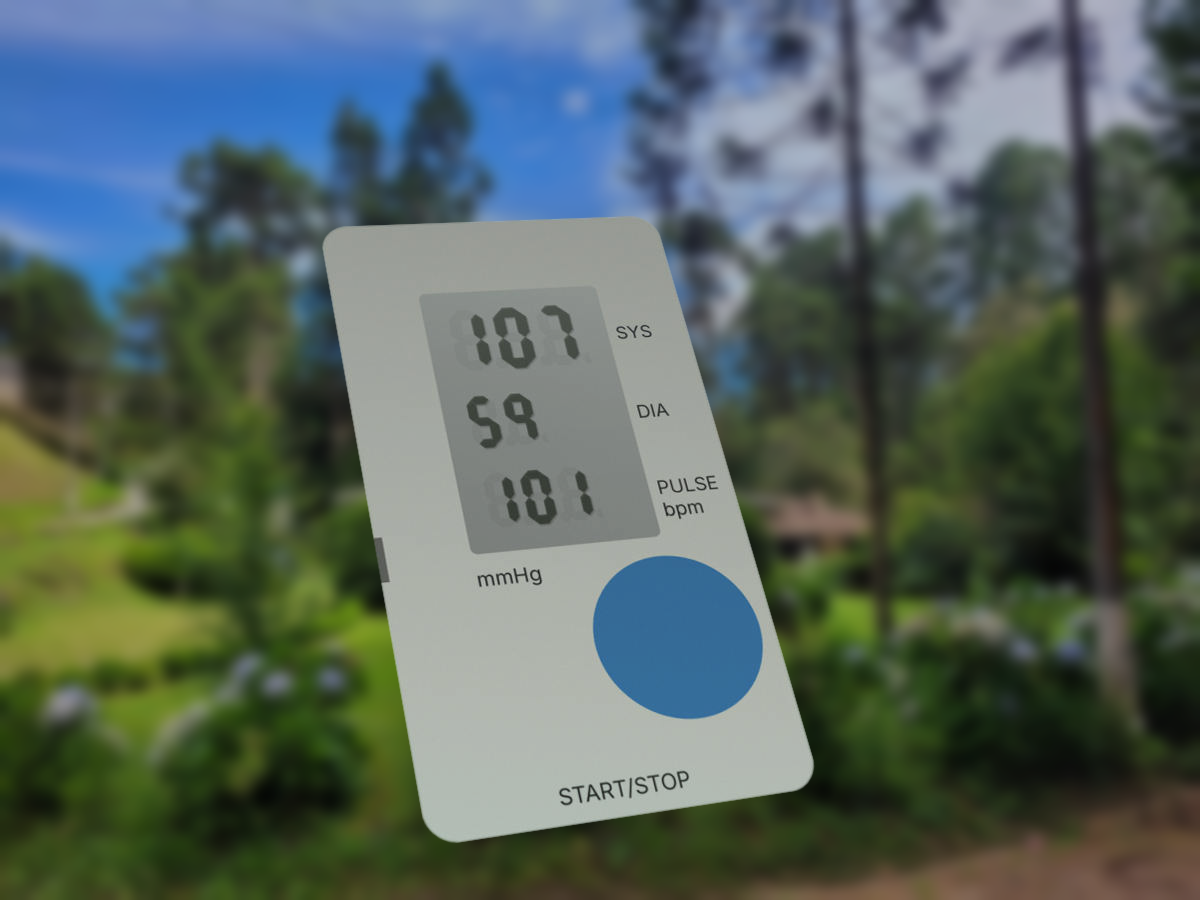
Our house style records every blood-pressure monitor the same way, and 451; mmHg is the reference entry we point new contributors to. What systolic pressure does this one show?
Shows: 107; mmHg
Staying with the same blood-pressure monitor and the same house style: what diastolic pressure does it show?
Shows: 59; mmHg
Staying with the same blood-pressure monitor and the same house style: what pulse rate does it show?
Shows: 101; bpm
